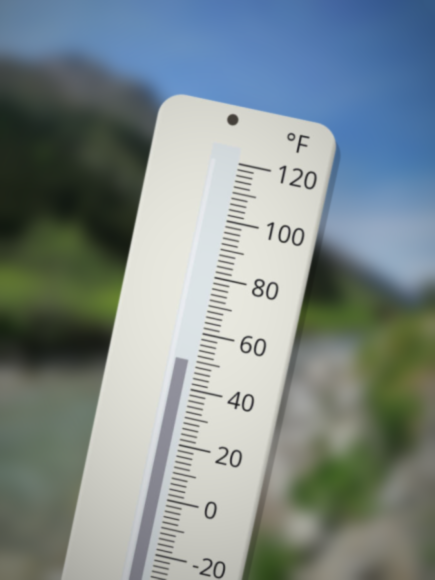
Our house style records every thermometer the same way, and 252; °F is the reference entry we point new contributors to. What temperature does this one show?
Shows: 50; °F
